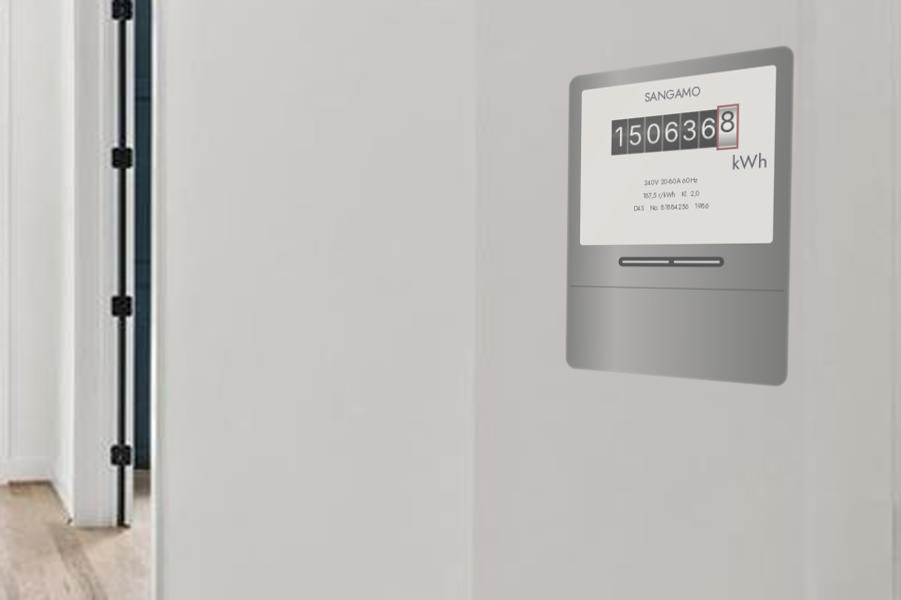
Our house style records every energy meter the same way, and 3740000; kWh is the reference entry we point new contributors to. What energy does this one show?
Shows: 150636.8; kWh
